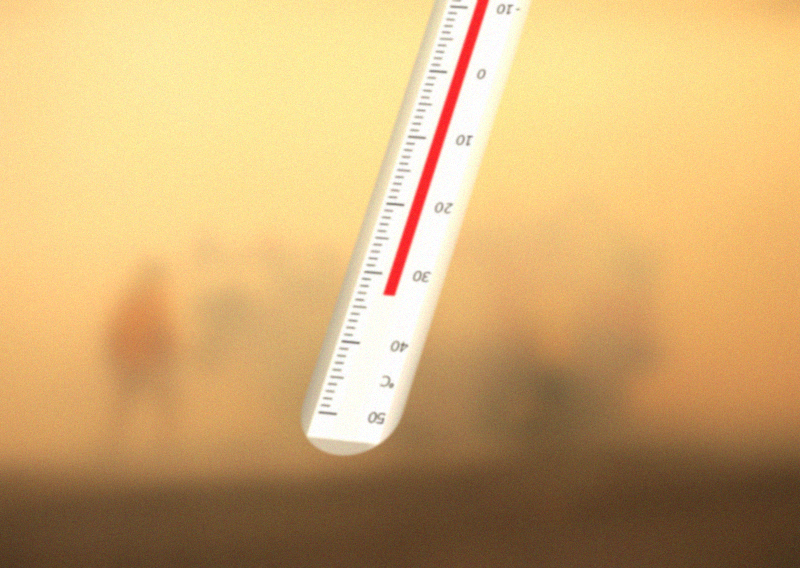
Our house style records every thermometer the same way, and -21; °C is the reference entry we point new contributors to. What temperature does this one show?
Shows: 33; °C
